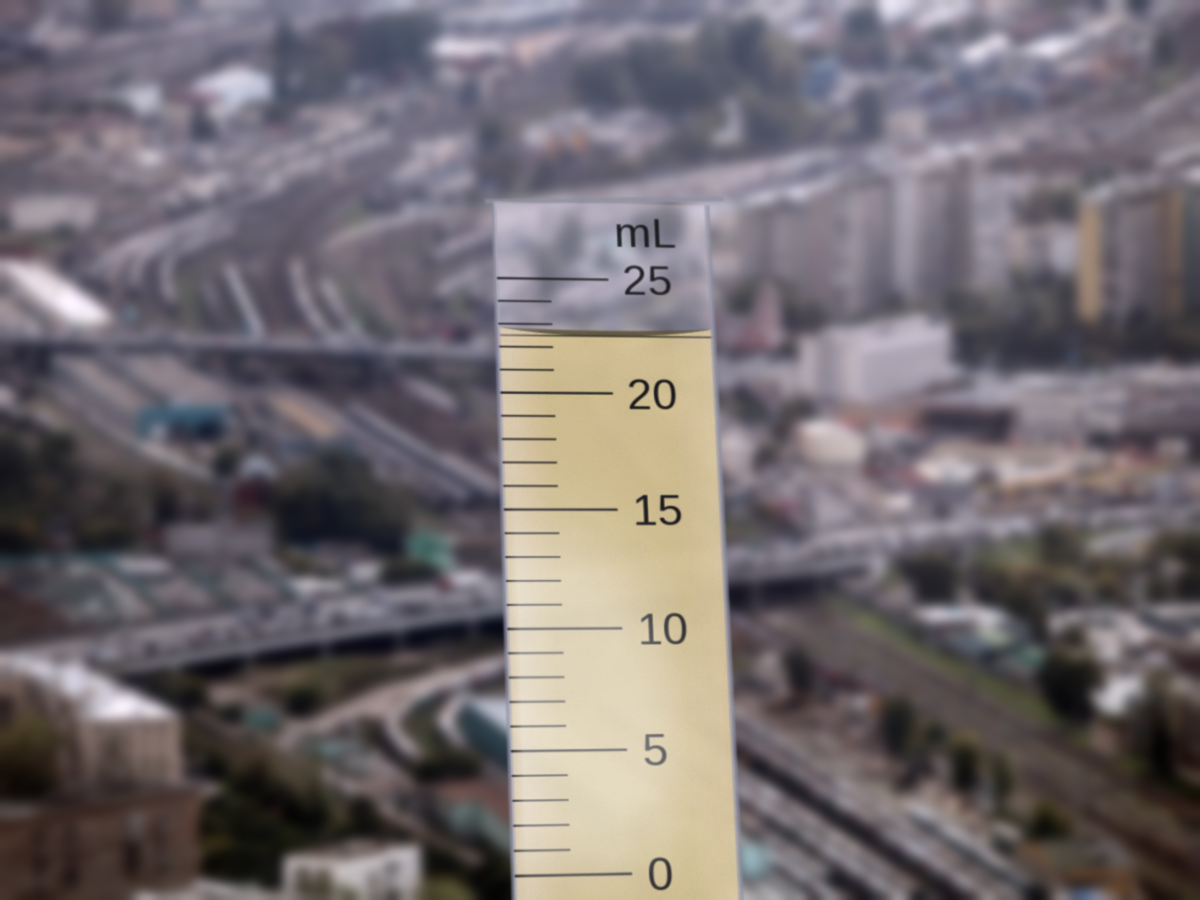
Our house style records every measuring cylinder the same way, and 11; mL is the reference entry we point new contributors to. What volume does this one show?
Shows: 22.5; mL
